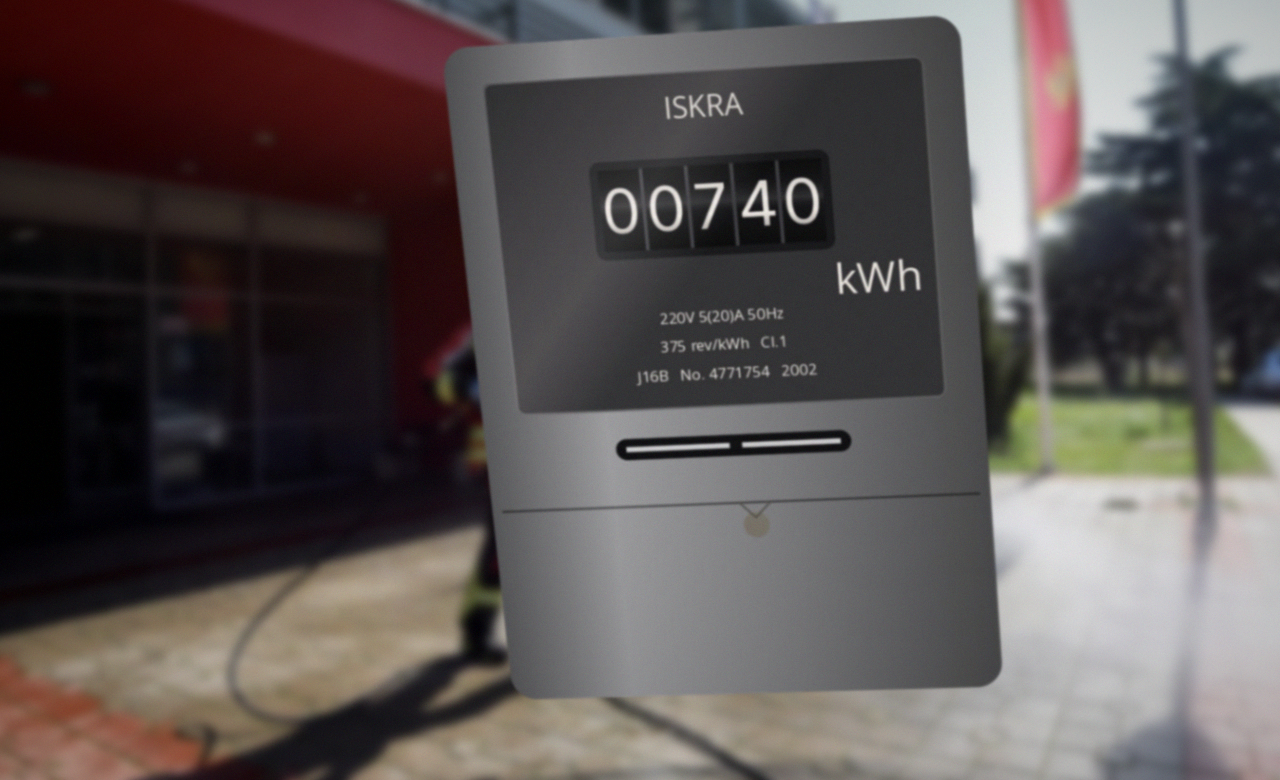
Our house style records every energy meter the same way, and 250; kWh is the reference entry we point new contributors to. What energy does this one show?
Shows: 740; kWh
